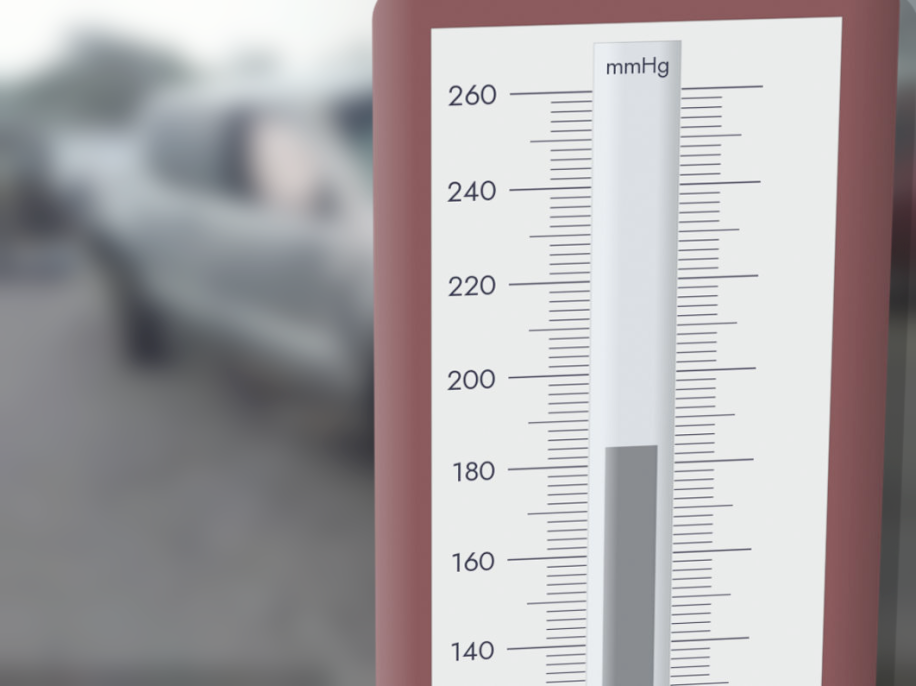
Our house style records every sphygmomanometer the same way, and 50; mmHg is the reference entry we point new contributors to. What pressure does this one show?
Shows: 184; mmHg
